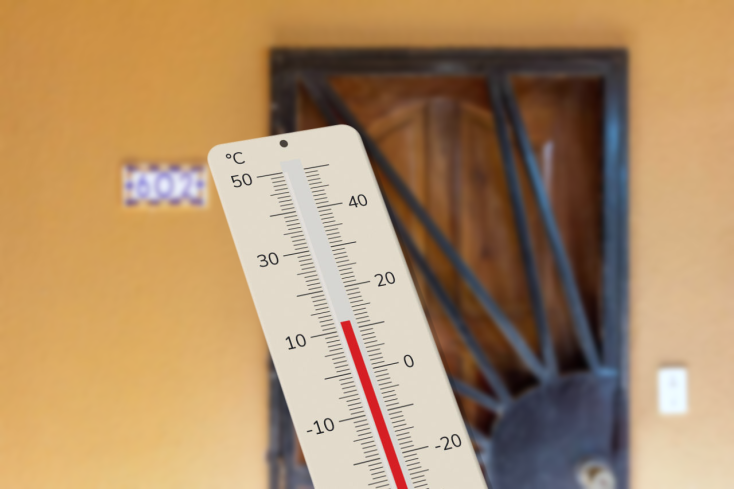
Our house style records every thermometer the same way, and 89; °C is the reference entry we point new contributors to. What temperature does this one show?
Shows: 12; °C
